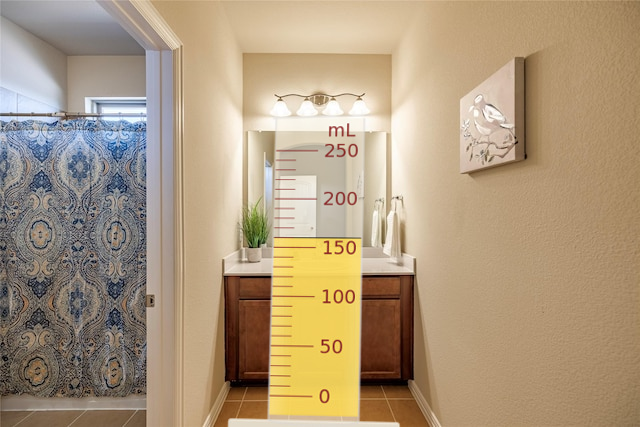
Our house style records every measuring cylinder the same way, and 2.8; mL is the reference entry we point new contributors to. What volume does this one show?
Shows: 160; mL
